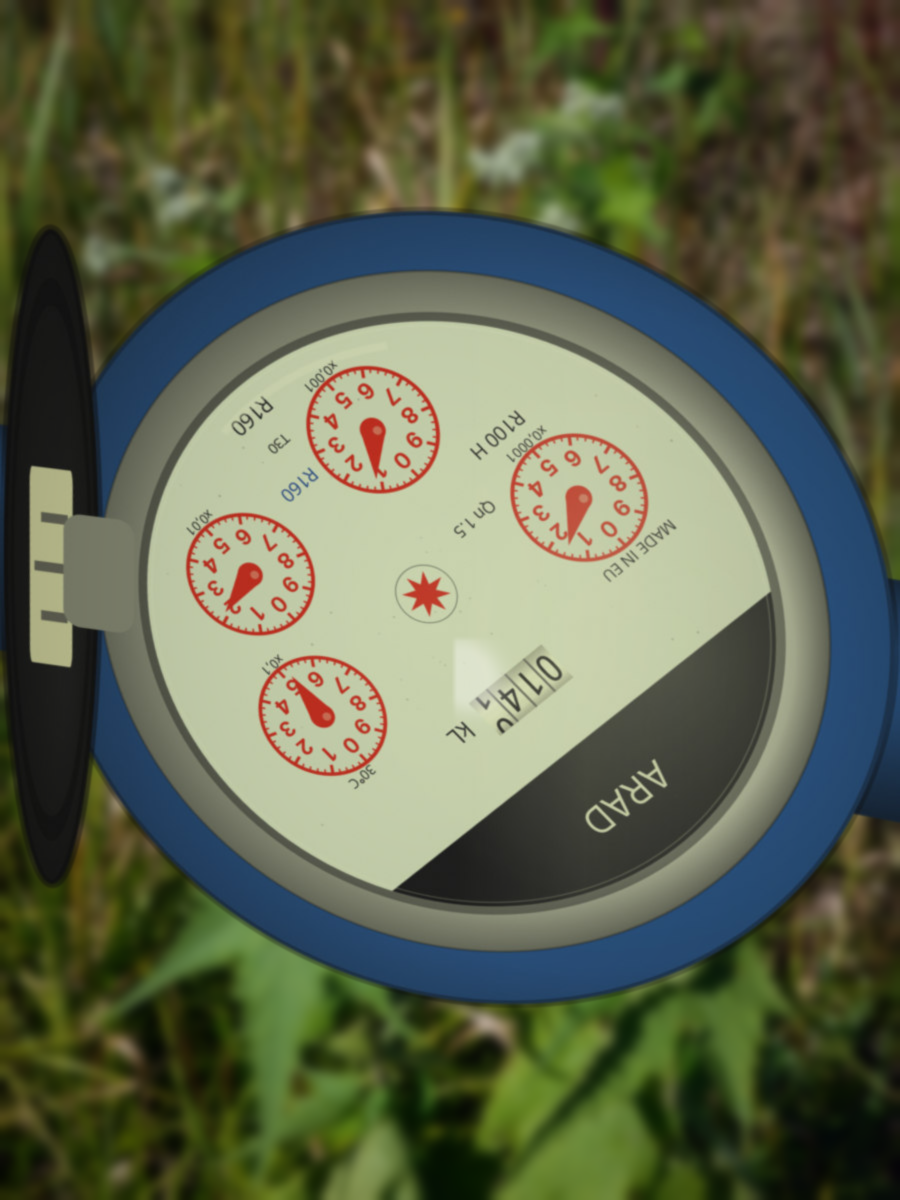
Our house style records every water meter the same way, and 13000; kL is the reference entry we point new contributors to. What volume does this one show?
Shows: 140.5211; kL
